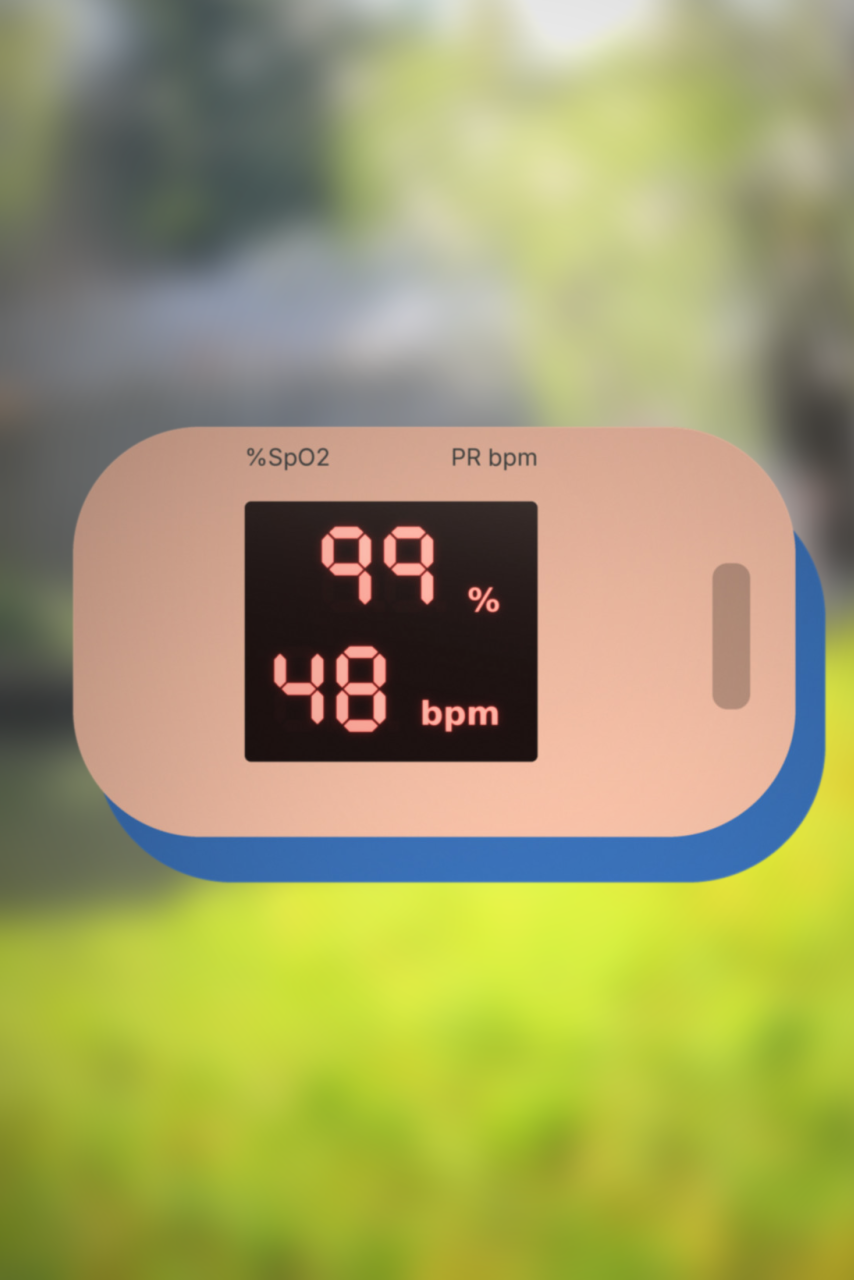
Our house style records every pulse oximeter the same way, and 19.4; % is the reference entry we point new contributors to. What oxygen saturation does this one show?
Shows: 99; %
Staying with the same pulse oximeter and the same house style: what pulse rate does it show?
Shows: 48; bpm
